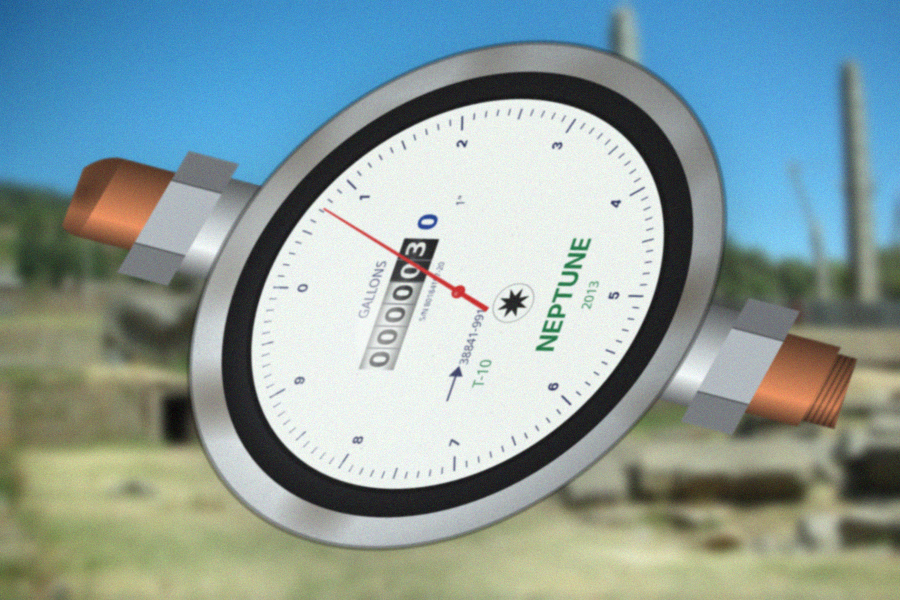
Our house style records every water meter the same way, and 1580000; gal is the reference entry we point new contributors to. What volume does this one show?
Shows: 30.7; gal
